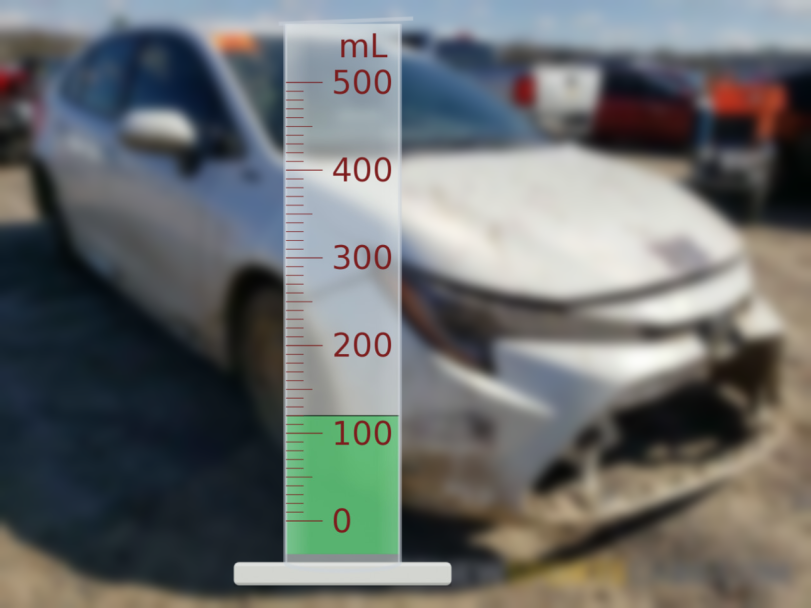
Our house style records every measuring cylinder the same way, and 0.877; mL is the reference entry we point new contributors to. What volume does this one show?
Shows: 120; mL
